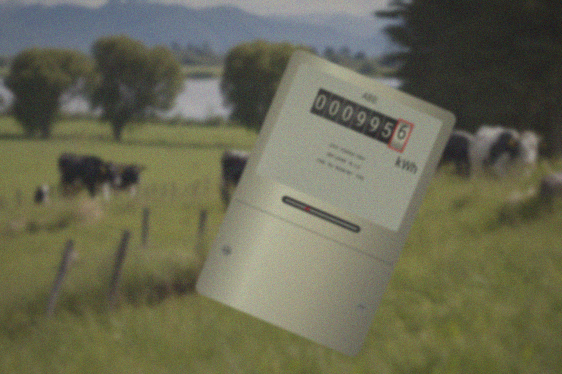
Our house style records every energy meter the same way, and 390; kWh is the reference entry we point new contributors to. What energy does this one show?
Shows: 995.6; kWh
